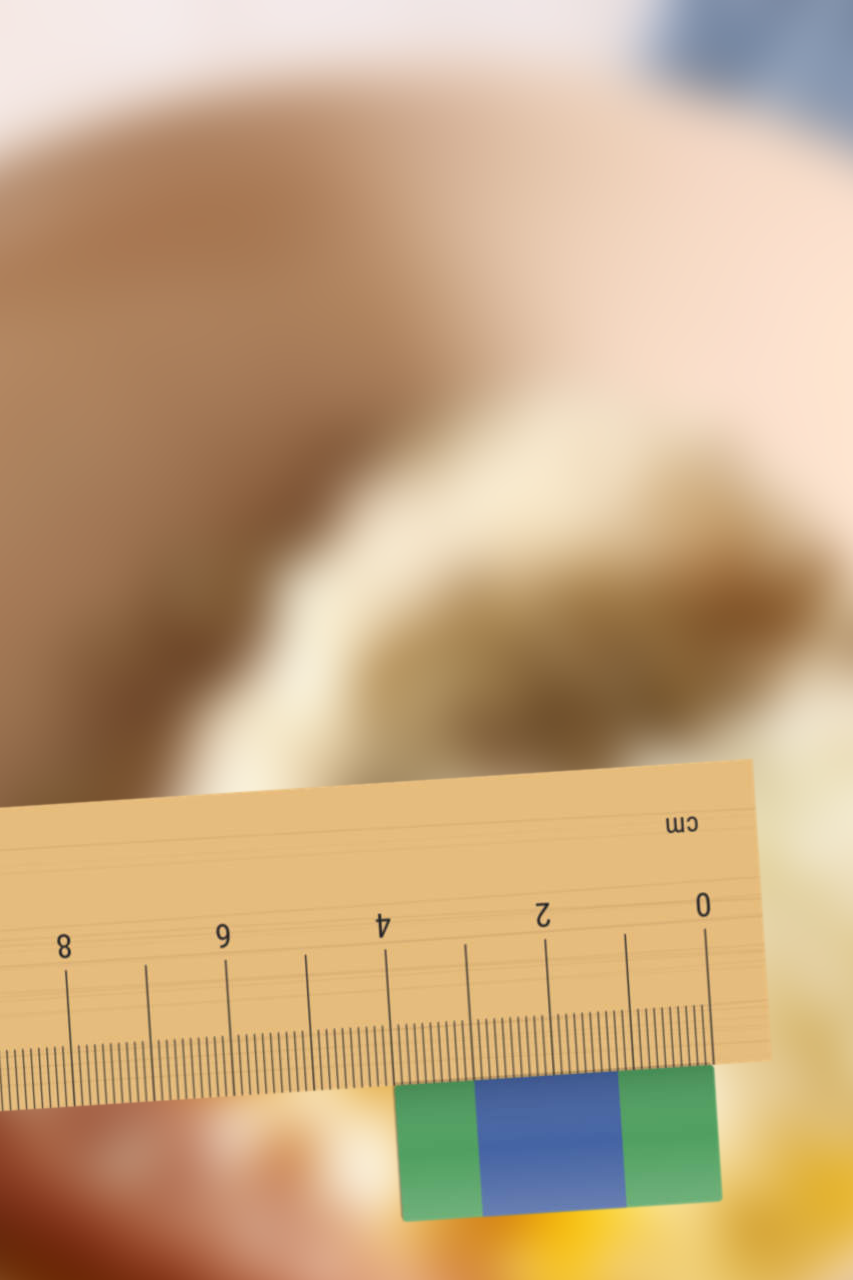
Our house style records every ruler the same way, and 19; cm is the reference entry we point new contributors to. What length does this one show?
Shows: 4; cm
